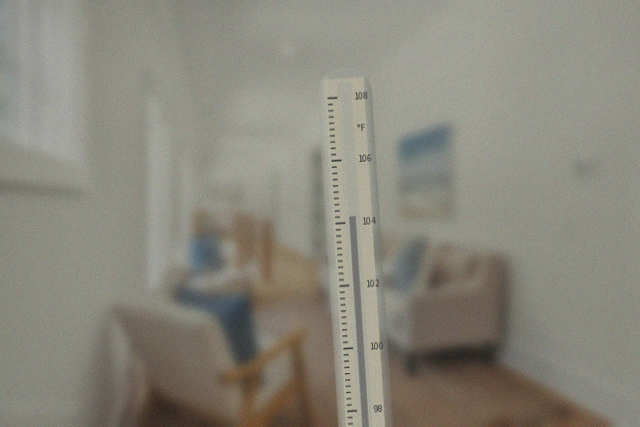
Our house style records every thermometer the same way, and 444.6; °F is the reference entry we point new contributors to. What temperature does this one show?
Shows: 104.2; °F
